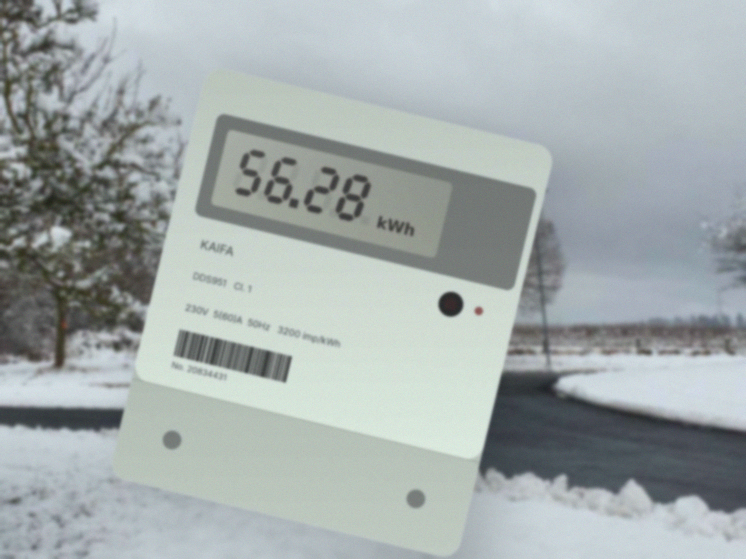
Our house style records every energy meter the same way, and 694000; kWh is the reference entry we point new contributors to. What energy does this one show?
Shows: 56.28; kWh
